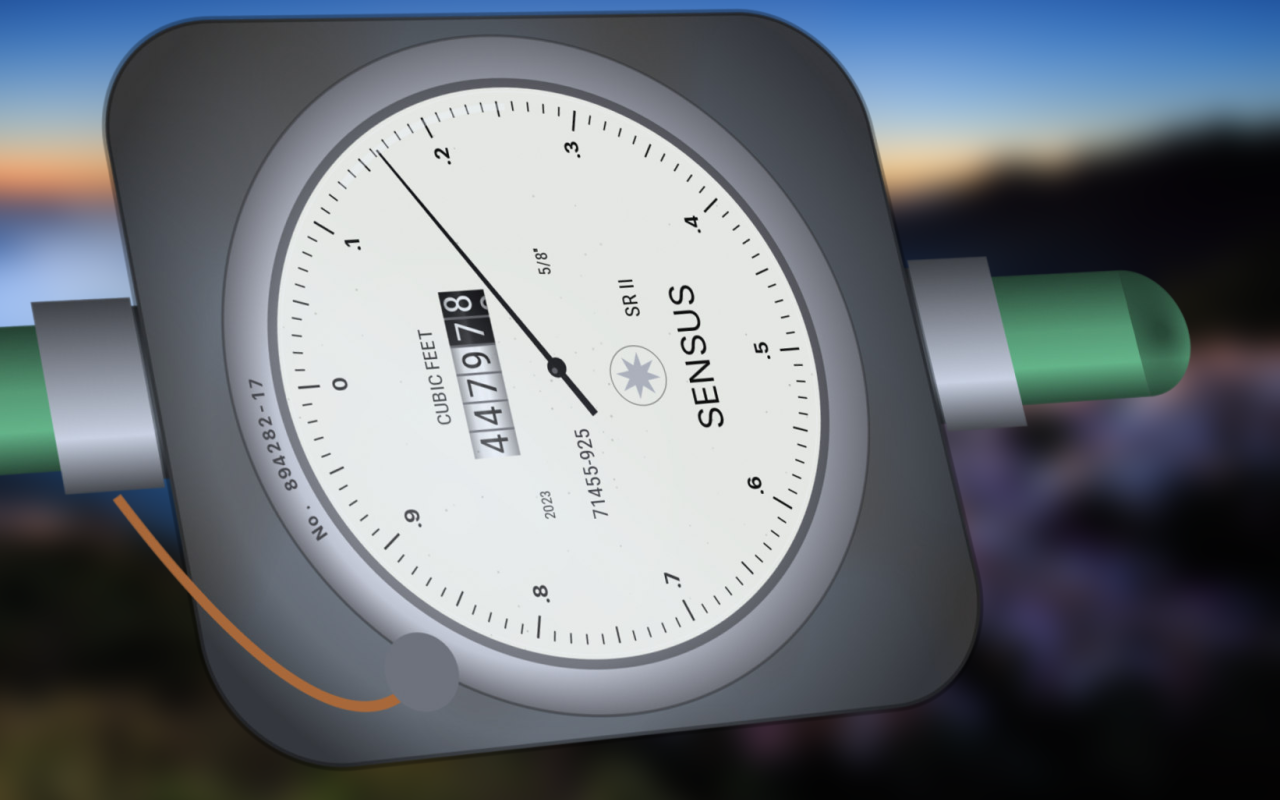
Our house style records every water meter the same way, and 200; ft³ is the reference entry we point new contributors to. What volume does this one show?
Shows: 447978.16; ft³
